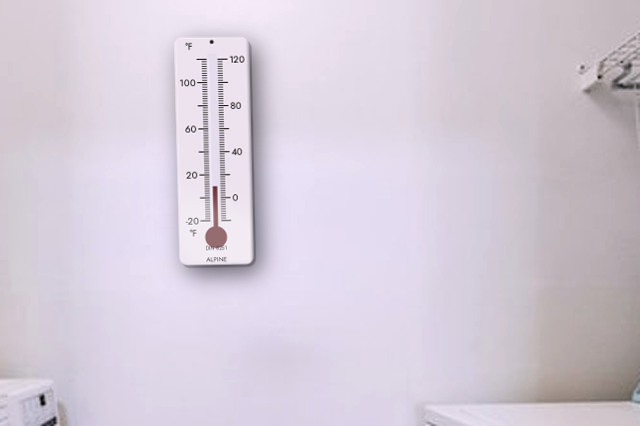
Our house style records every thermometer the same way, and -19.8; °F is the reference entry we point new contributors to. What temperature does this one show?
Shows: 10; °F
